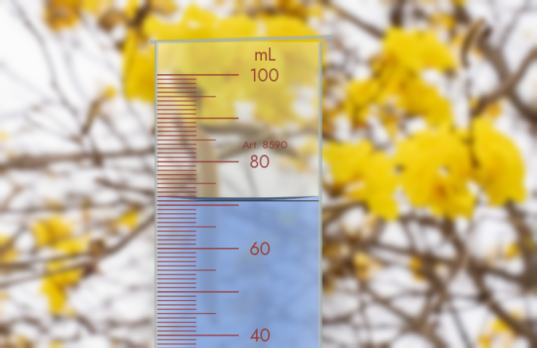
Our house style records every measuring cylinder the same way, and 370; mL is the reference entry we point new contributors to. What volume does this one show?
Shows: 71; mL
